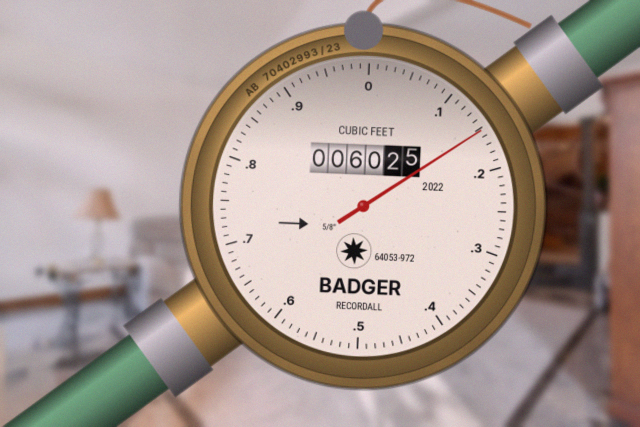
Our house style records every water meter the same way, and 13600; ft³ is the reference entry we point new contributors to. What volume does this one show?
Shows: 6025.15; ft³
